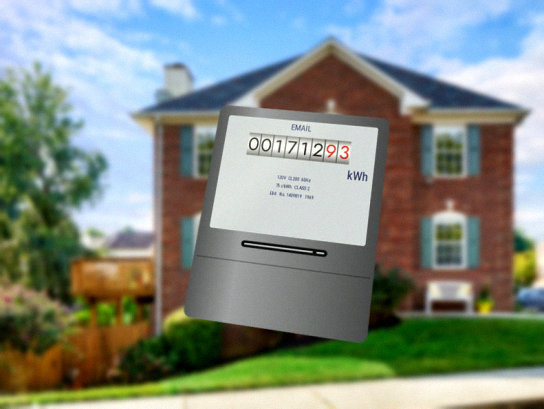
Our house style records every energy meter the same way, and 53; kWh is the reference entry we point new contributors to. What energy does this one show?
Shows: 1712.93; kWh
